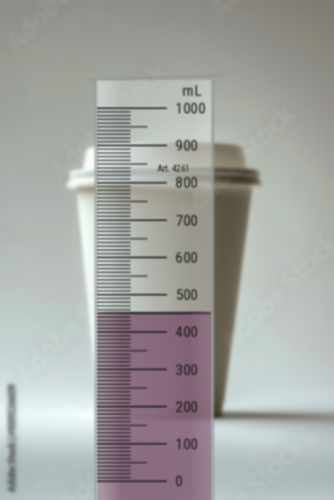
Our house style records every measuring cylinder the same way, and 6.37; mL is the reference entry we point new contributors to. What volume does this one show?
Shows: 450; mL
